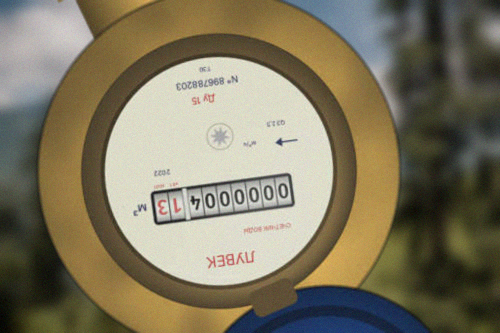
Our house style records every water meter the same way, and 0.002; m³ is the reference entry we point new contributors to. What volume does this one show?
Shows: 4.13; m³
